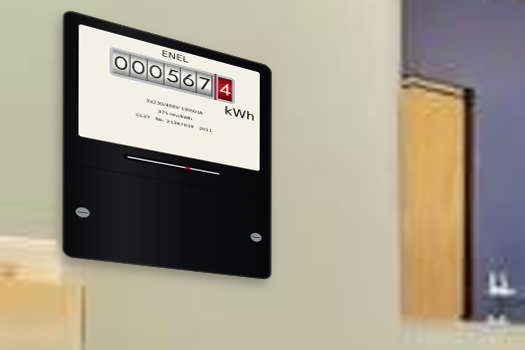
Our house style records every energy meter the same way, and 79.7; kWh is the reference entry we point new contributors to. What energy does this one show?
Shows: 567.4; kWh
